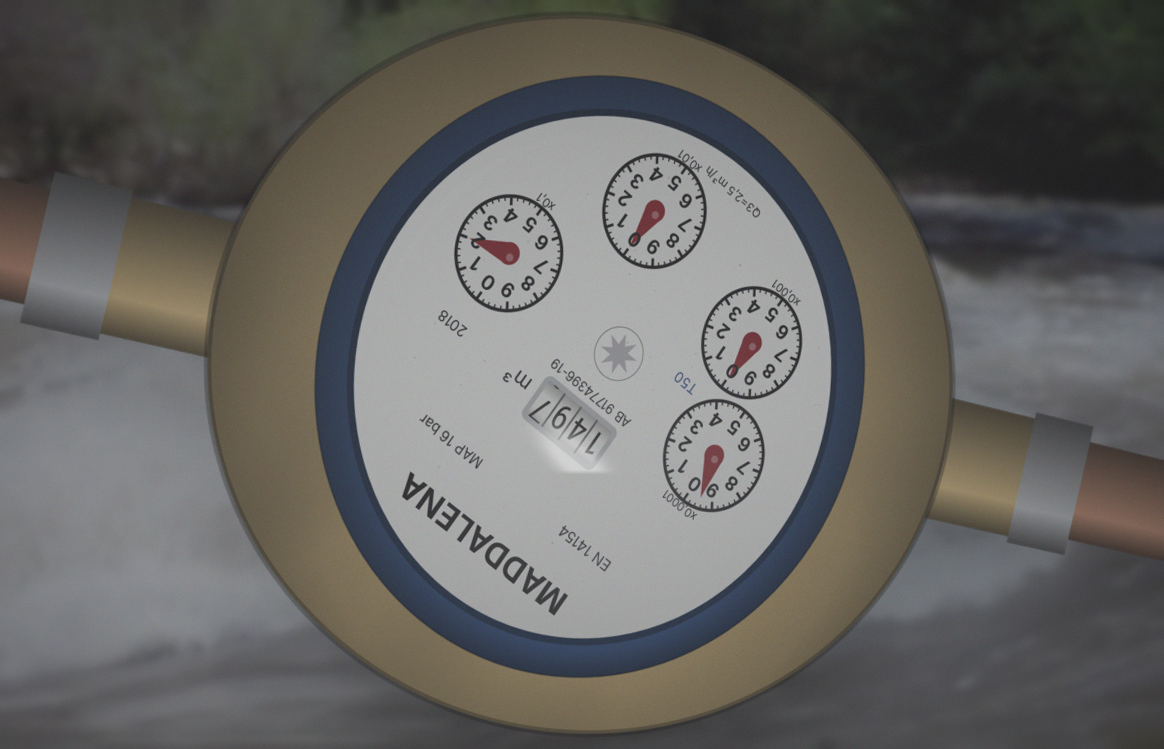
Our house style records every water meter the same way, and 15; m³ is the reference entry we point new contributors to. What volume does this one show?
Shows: 1497.1999; m³
